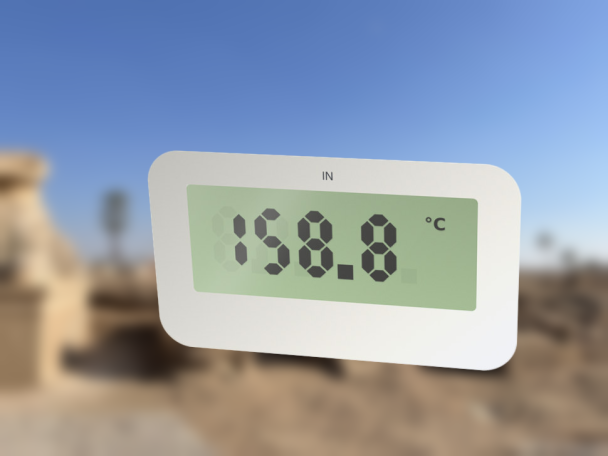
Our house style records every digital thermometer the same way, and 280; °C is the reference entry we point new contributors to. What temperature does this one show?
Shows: 158.8; °C
